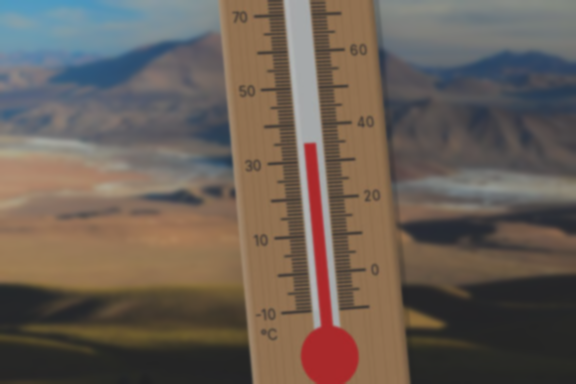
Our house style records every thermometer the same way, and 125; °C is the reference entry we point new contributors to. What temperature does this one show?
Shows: 35; °C
